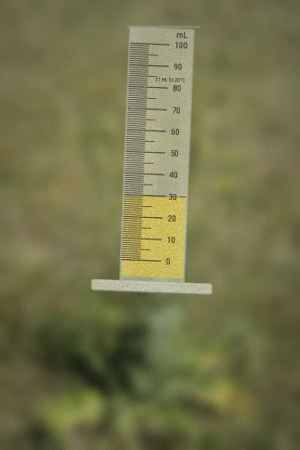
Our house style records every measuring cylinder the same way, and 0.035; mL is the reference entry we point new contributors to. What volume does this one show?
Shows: 30; mL
